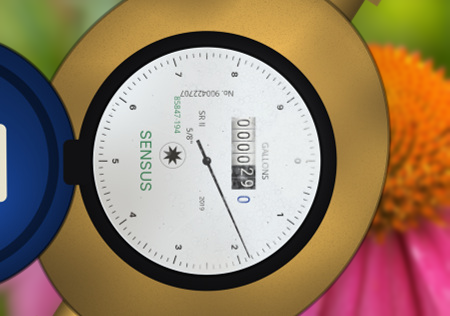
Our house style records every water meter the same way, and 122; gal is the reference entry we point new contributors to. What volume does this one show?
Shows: 291.8; gal
